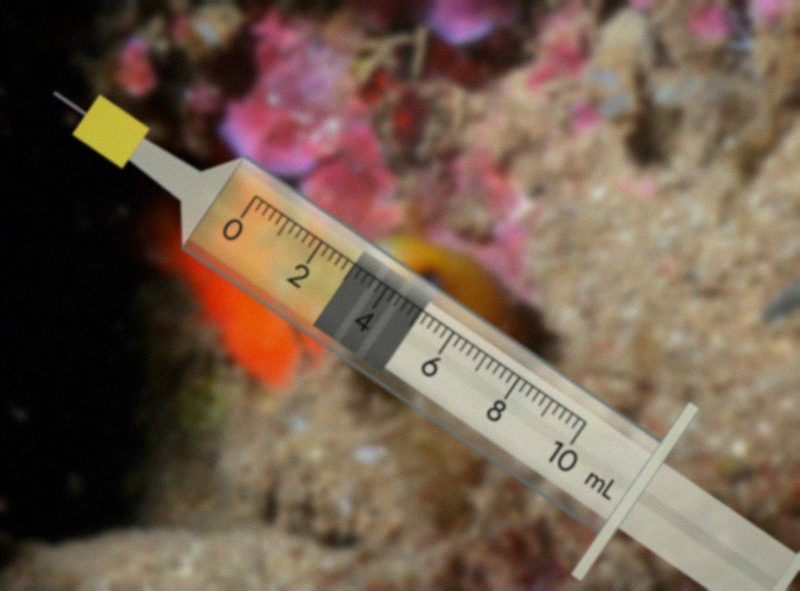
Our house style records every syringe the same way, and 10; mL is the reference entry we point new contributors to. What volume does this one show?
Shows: 3; mL
